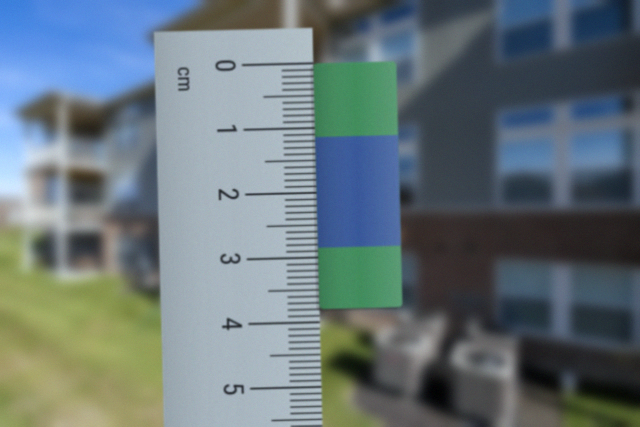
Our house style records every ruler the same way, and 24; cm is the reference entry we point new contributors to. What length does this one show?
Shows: 3.8; cm
